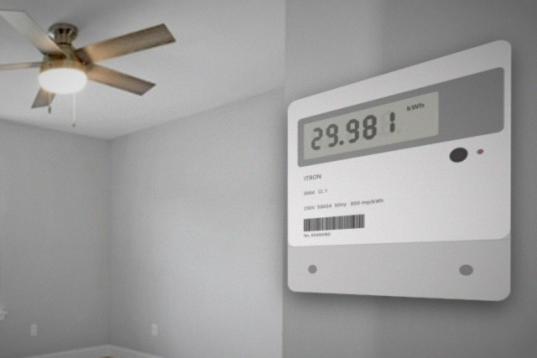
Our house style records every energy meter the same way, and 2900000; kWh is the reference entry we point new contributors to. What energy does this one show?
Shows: 29.981; kWh
